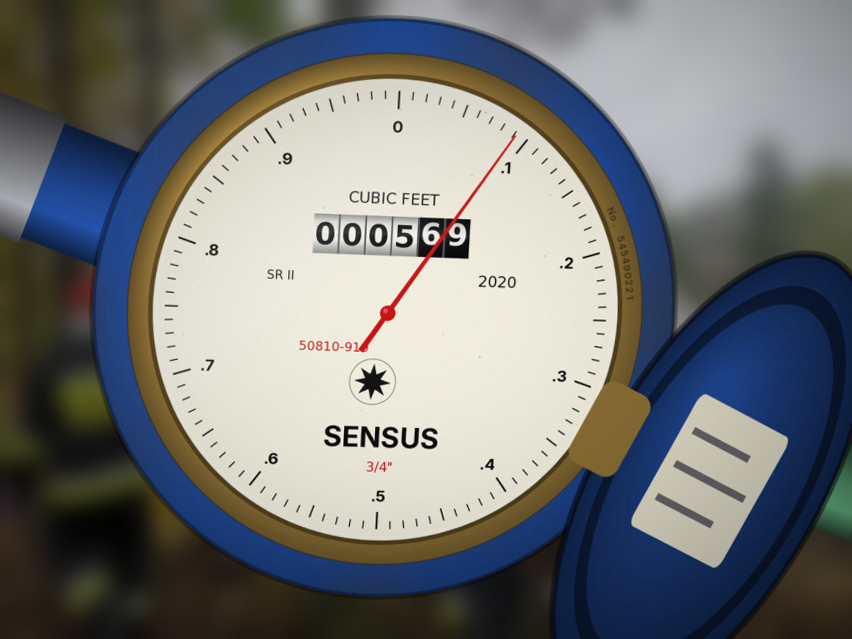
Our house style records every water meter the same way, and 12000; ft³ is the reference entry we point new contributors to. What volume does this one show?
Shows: 569.09; ft³
